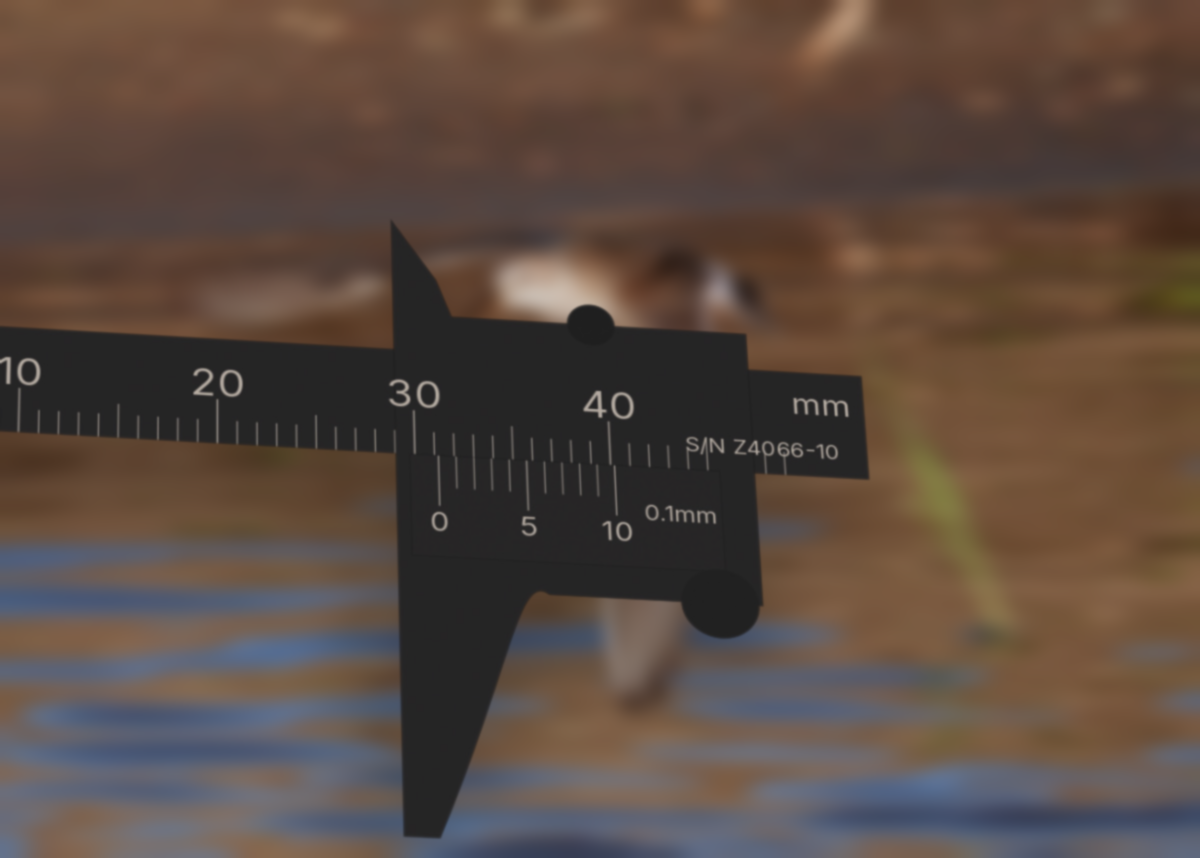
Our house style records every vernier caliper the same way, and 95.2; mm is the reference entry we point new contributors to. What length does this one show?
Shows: 31.2; mm
